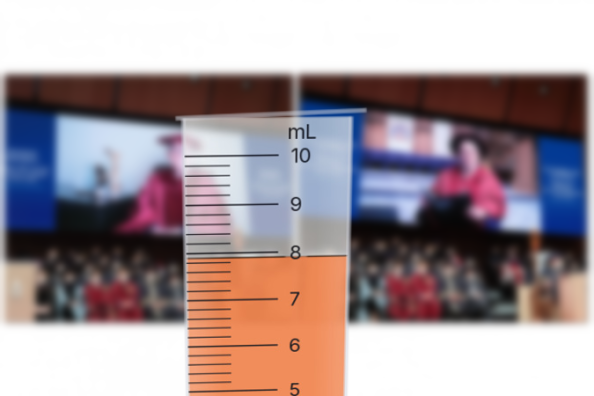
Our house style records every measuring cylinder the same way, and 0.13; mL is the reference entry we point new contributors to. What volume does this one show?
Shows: 7.9; mL
